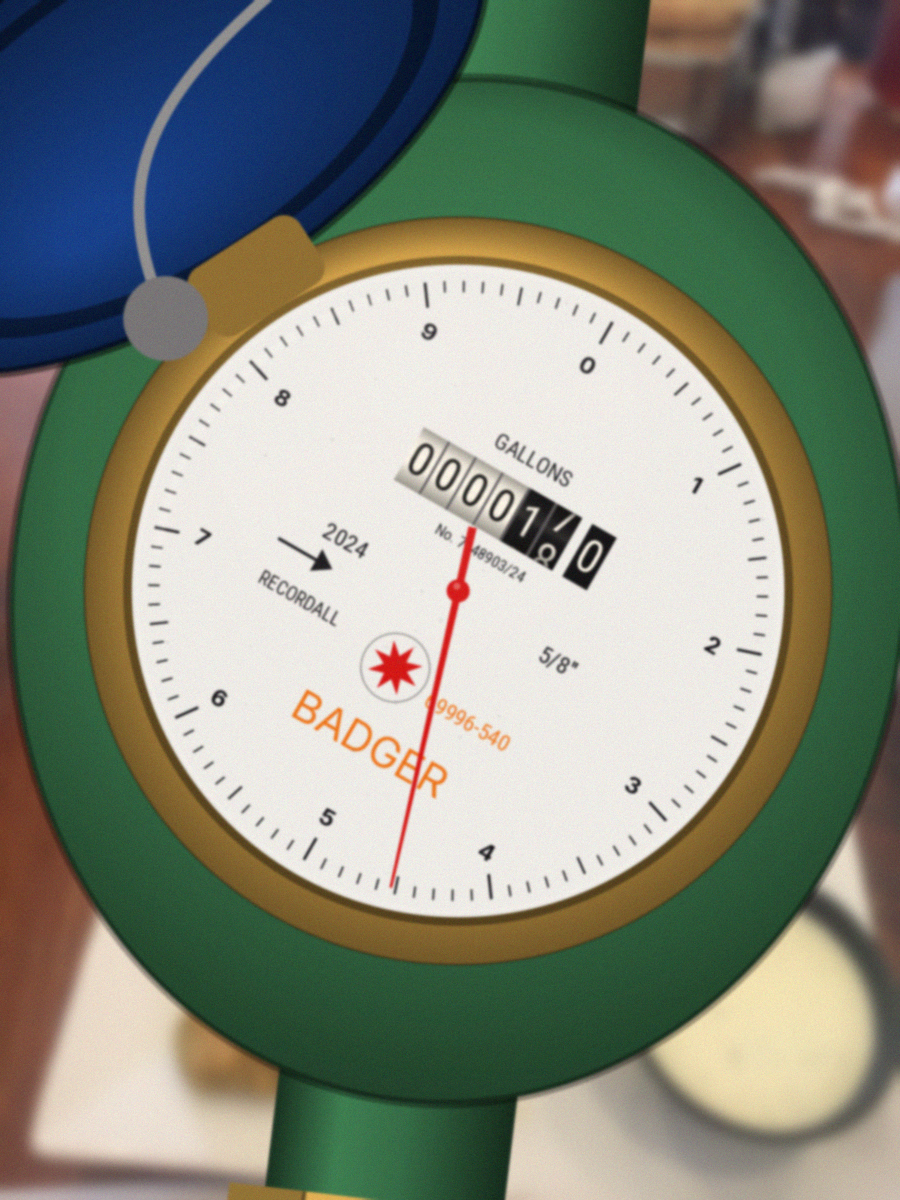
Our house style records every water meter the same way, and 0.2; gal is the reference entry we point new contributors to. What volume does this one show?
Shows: 174.5; gal
